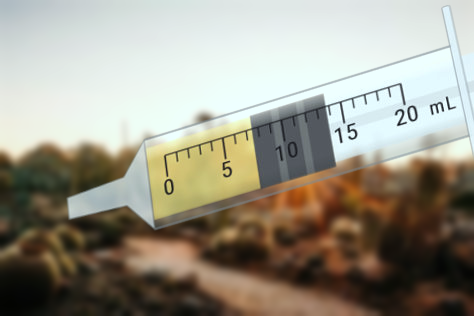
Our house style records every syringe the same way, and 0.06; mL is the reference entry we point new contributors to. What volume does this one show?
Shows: 7.5; mL
